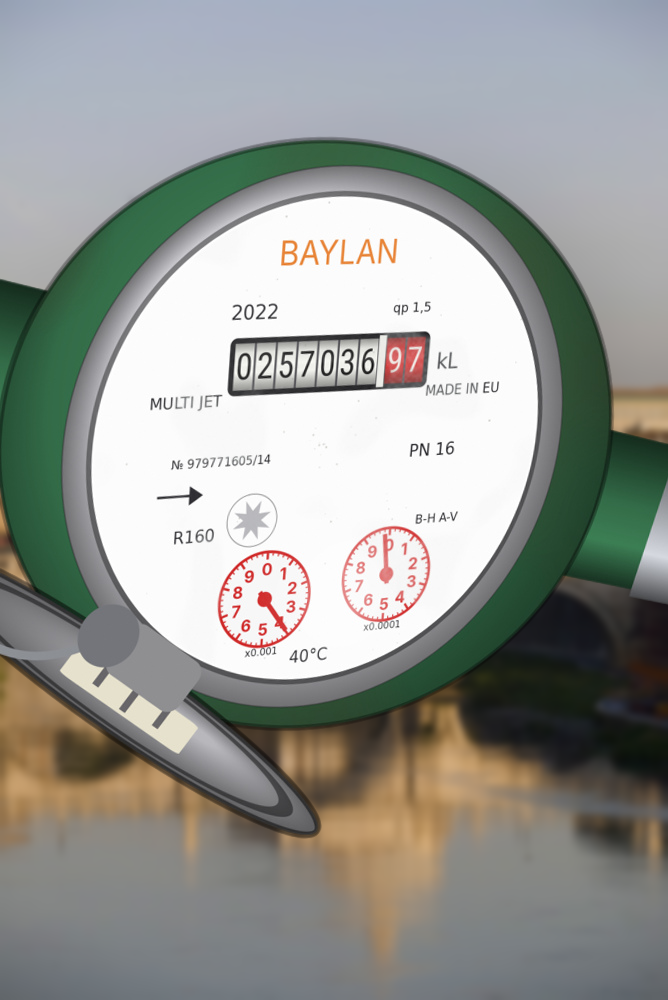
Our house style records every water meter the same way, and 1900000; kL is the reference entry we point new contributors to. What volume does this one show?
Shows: 257036.9739; kL
